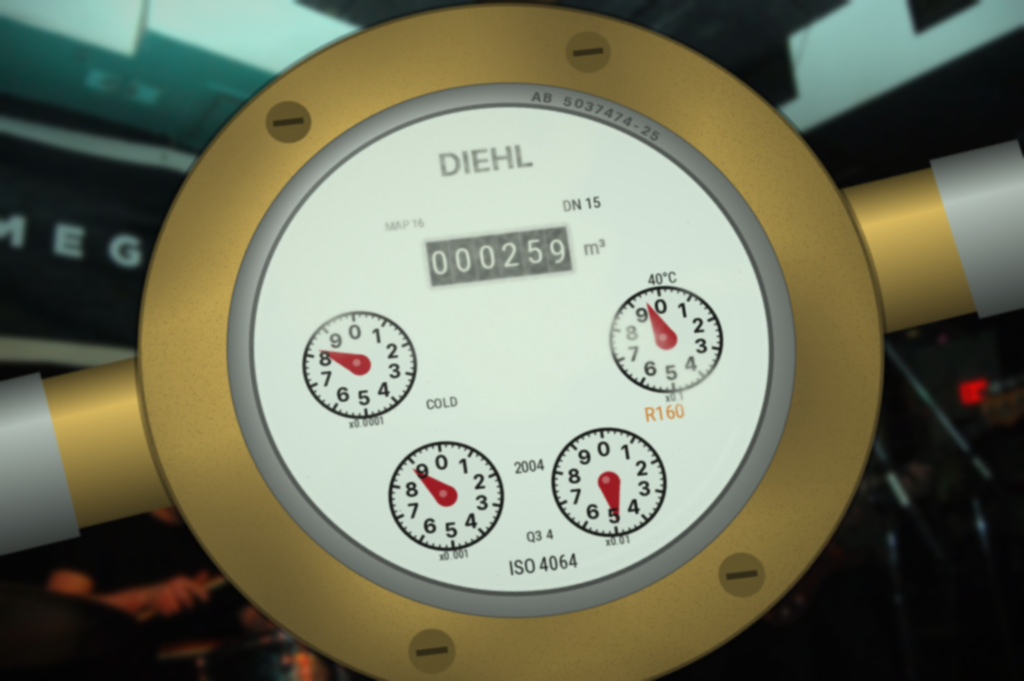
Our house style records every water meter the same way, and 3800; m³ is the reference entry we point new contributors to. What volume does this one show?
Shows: 258.9488; m³
